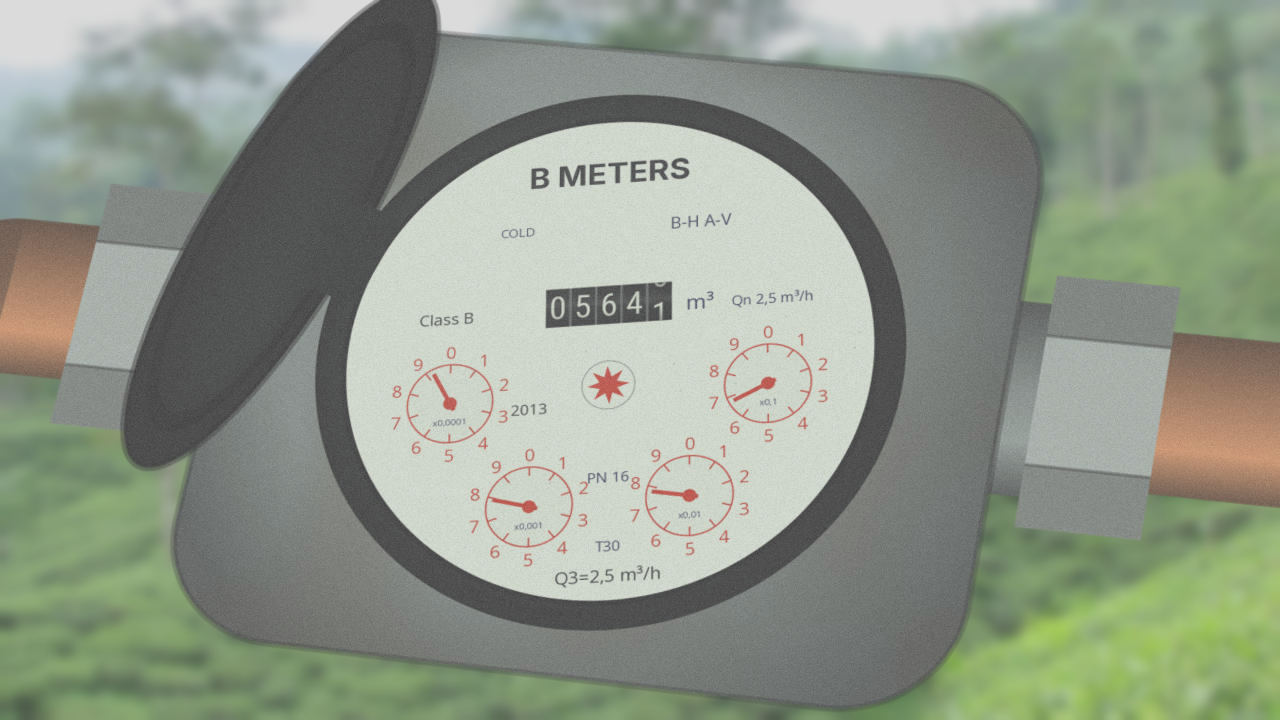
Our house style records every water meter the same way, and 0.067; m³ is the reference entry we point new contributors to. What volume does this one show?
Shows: 5640.6779; m³
